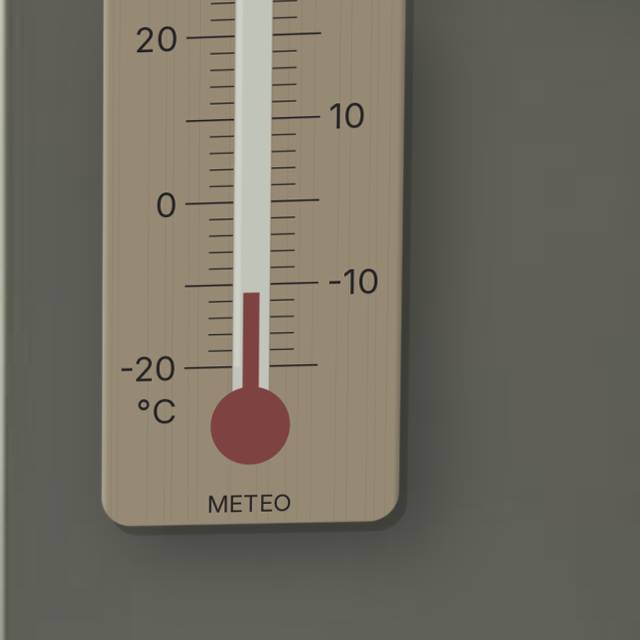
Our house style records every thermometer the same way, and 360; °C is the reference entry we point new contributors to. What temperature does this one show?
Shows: -11; °C
